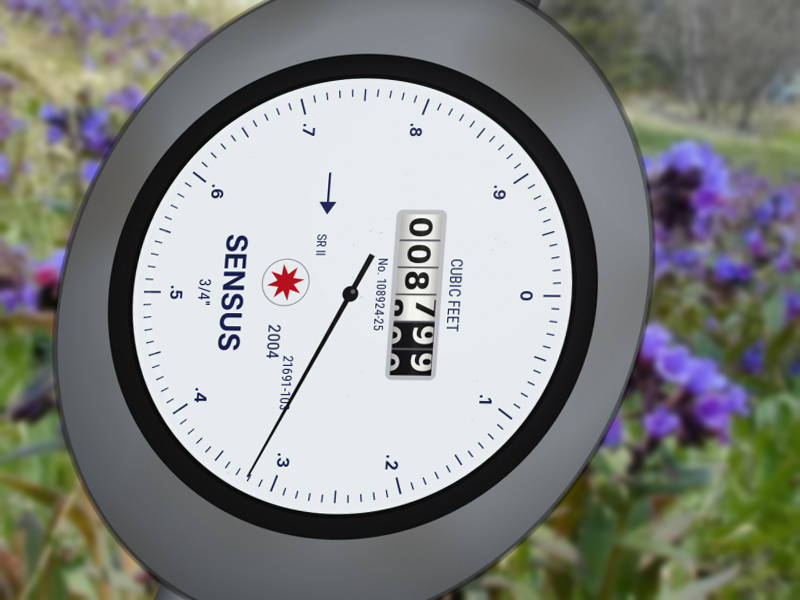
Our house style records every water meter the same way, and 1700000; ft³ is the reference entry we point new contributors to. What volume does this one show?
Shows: 8799.32; ft³
